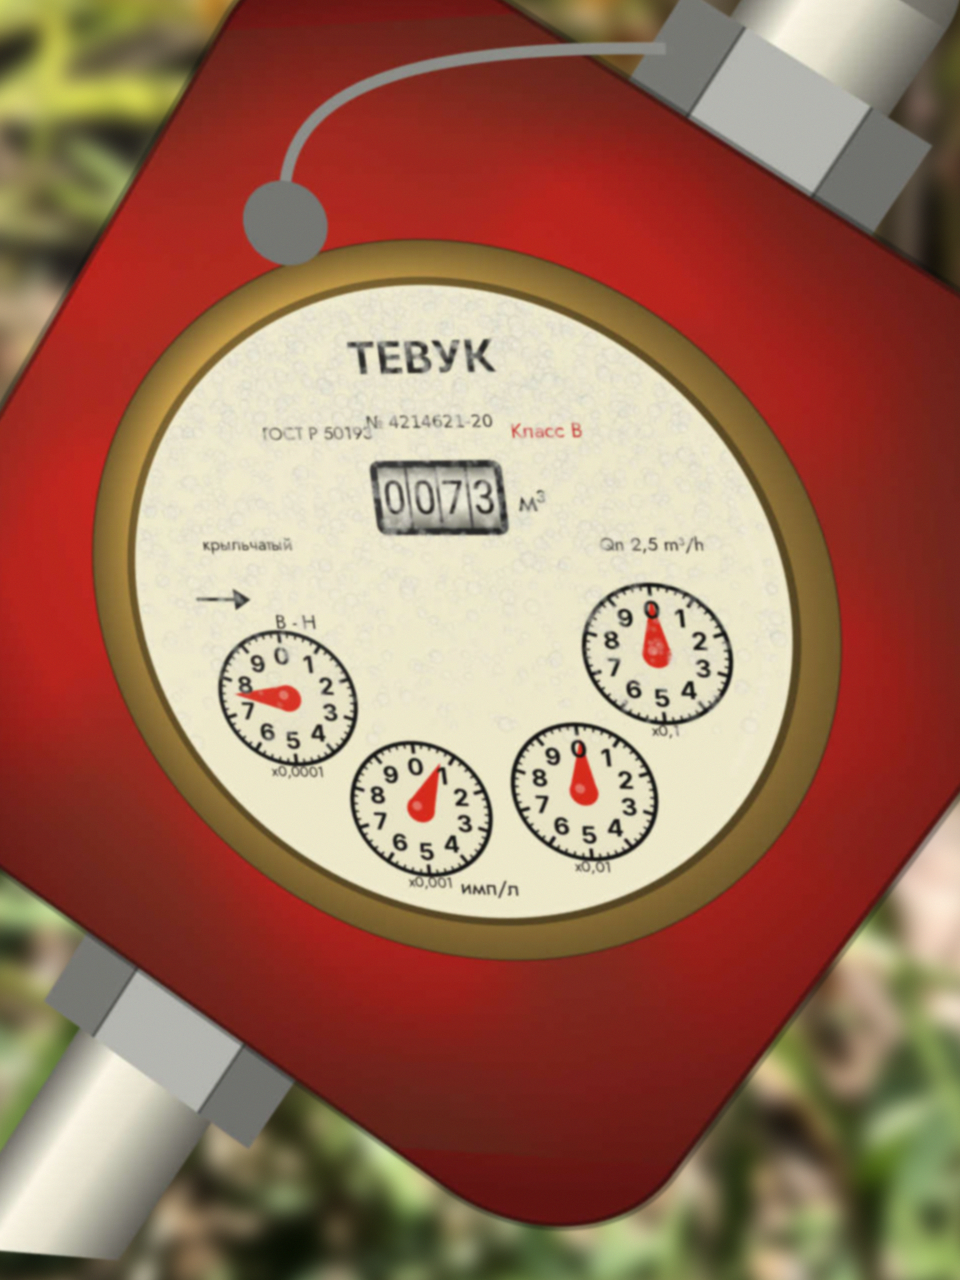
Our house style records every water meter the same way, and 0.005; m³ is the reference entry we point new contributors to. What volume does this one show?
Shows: 73.0007; m³
